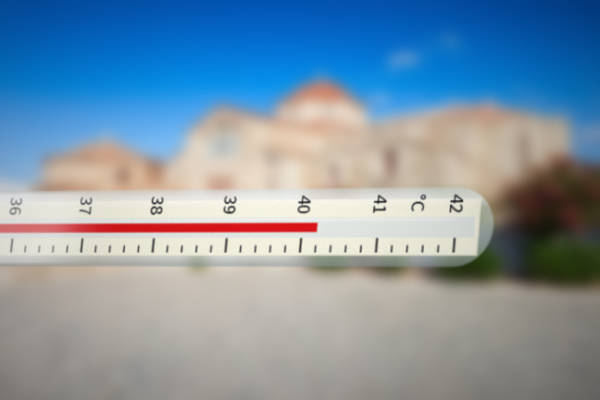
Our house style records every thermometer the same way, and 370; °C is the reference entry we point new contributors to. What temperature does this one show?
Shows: 40.2; °C
